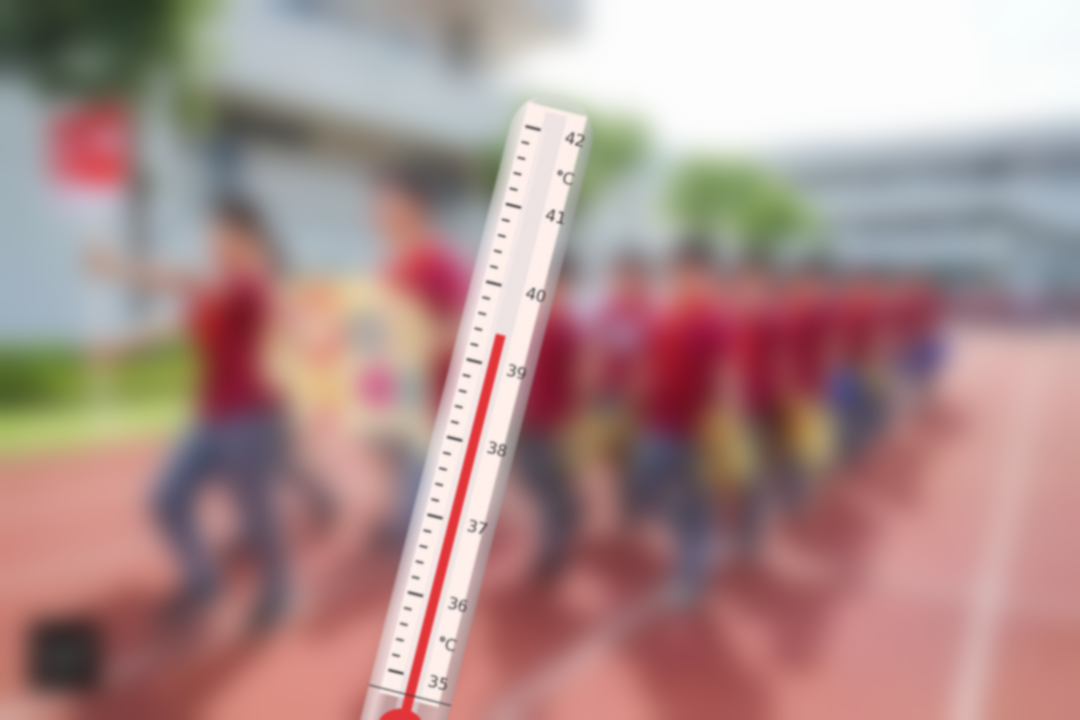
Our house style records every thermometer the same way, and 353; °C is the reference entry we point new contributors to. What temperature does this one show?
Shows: 39.4; °C
